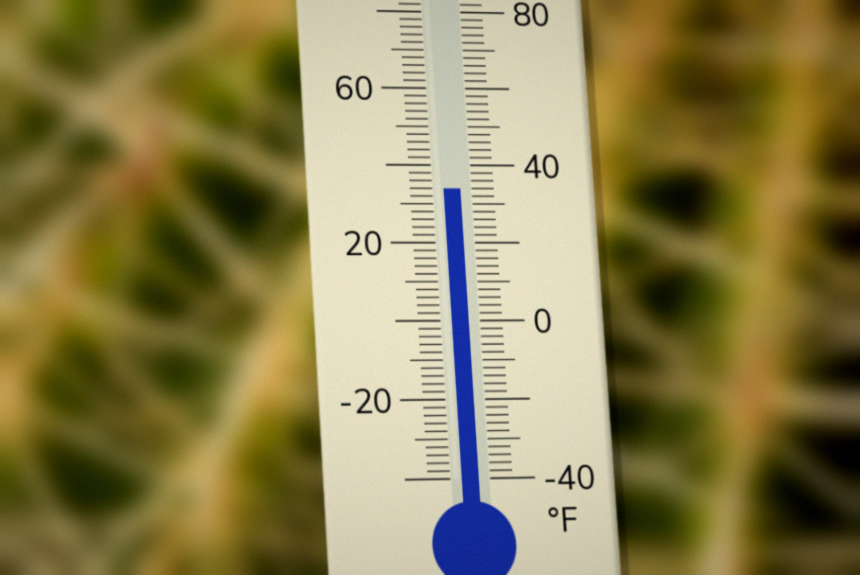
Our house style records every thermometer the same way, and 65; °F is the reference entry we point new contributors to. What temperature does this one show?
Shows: 34; °F
